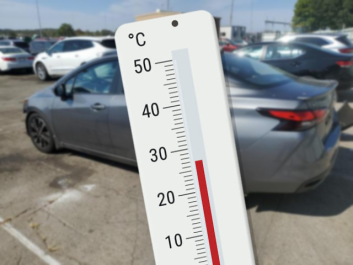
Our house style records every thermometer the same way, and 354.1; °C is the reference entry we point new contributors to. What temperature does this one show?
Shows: 27; °C
